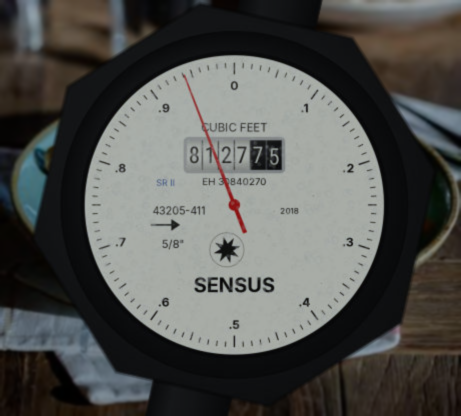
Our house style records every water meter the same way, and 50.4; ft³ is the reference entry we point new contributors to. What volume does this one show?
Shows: 812774.94; ft³
